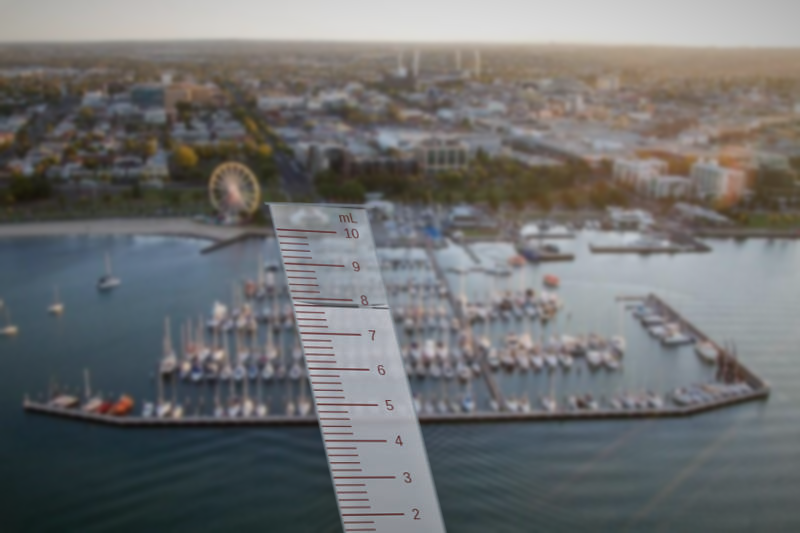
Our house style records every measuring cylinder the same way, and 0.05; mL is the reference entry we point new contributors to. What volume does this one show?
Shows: 7.8; mL
